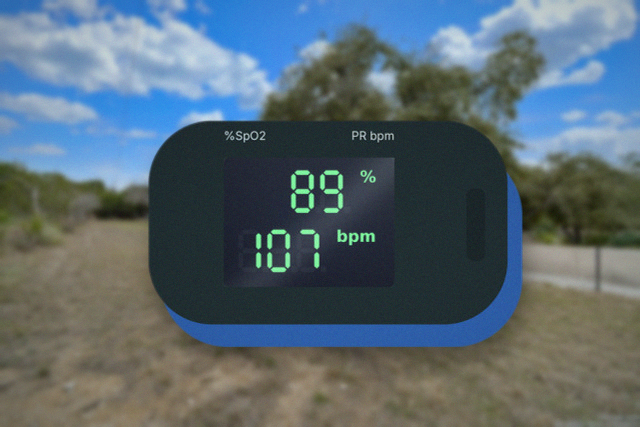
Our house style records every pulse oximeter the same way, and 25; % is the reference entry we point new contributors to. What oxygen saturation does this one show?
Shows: 89; %
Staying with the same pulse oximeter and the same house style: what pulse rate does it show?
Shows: 107; bpm
